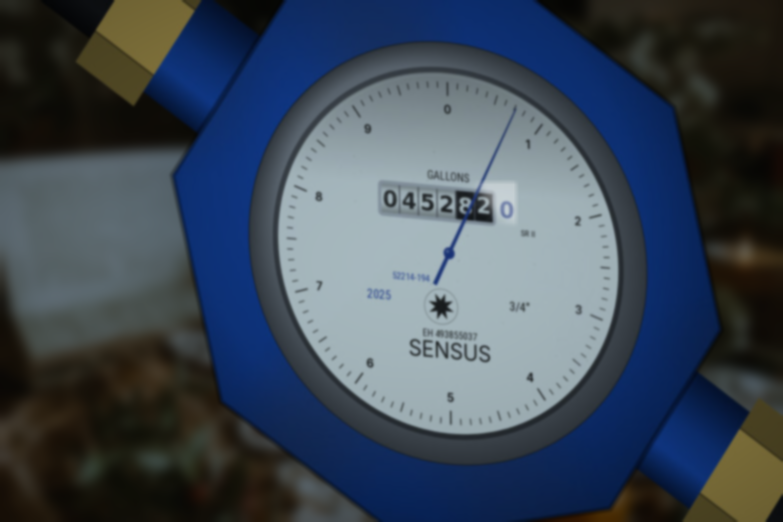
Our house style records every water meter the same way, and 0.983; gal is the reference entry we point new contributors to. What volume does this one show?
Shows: 452820.7; gal
